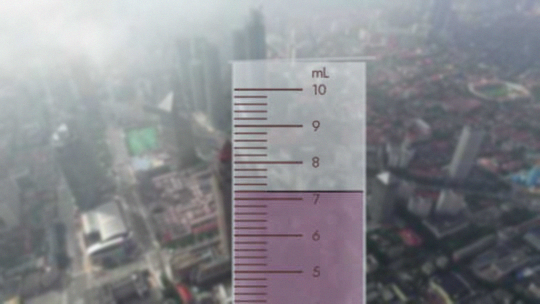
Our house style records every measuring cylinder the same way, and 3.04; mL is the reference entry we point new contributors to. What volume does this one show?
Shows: 7.2; mL
